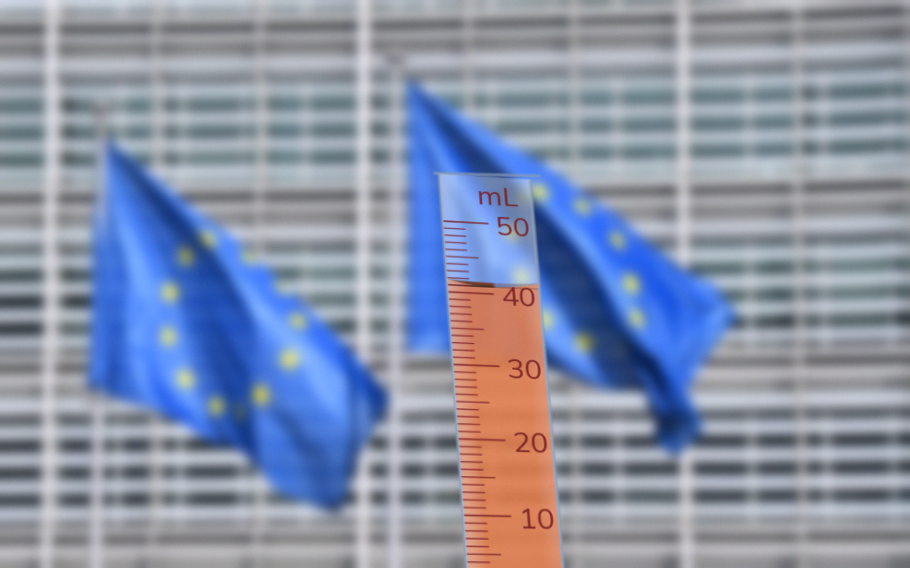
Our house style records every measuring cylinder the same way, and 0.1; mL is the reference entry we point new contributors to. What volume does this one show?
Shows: 41; mL
